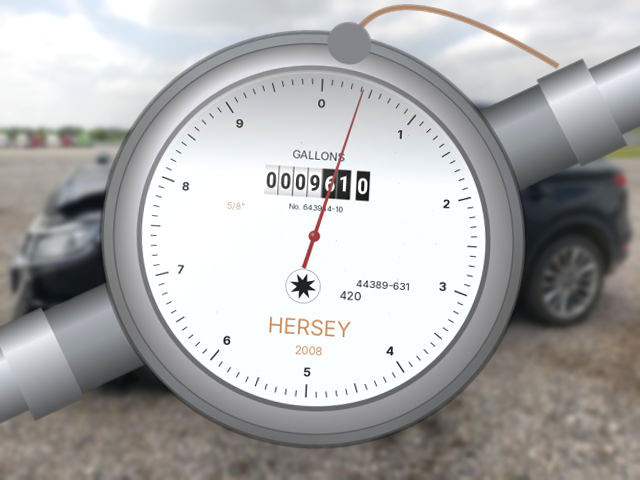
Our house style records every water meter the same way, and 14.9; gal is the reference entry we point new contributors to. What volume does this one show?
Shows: 9610.4; gal
